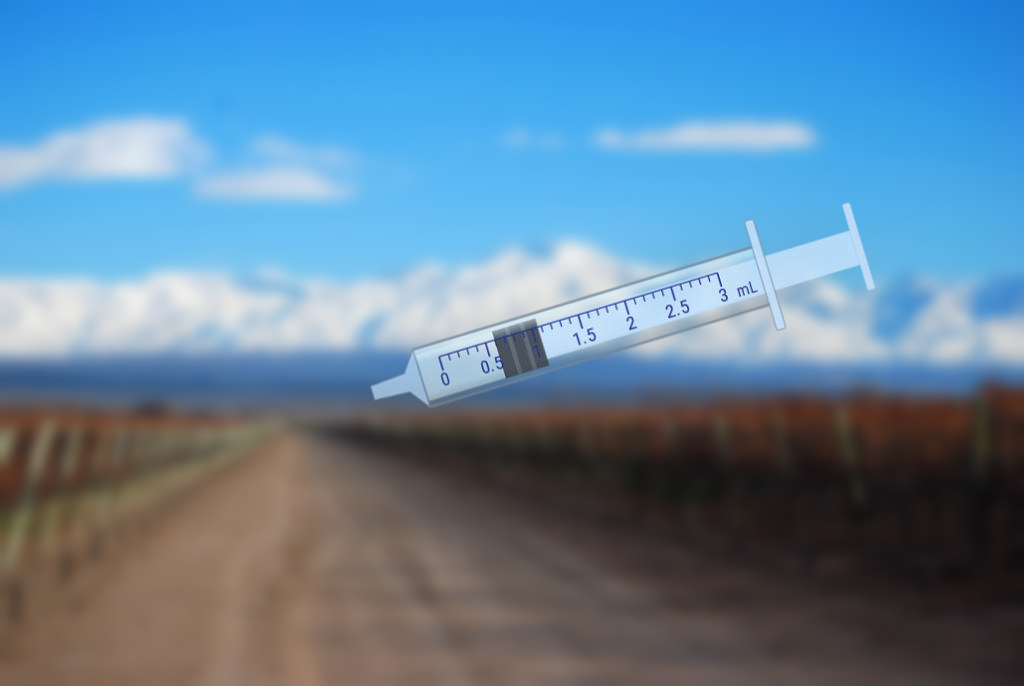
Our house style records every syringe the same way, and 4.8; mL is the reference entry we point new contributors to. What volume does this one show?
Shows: 0.6; mL
